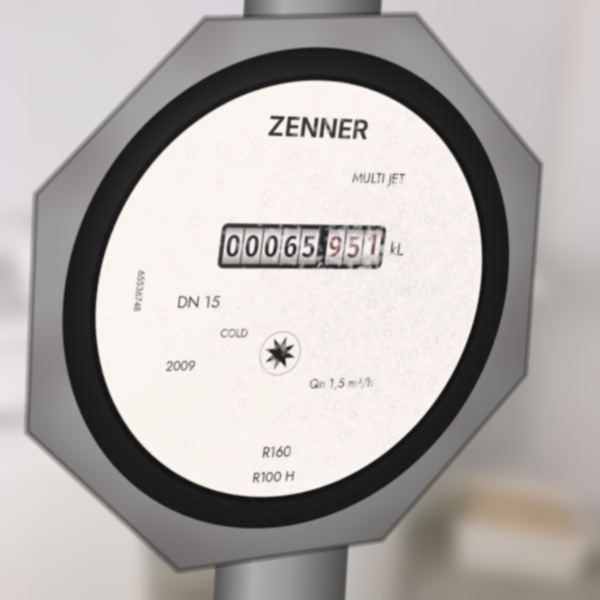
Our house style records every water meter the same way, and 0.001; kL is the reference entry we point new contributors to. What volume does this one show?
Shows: 65.951; kL
